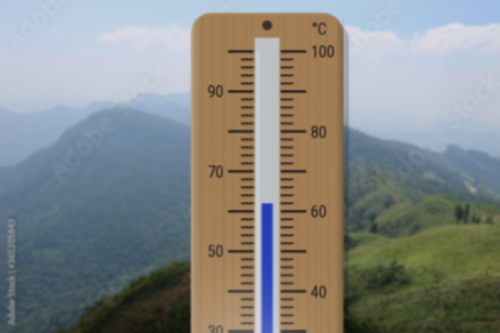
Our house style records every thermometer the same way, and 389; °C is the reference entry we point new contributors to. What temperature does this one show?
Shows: 62; °C
